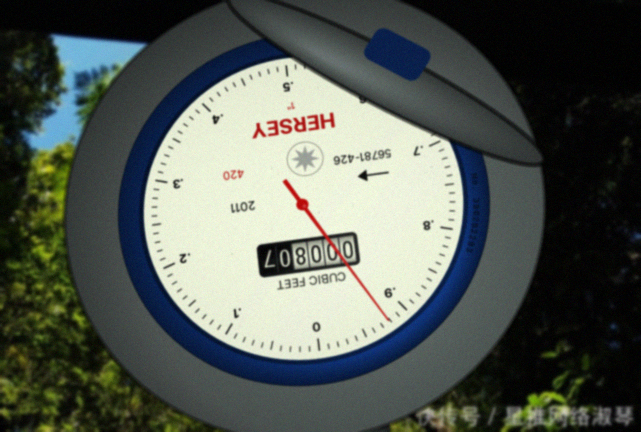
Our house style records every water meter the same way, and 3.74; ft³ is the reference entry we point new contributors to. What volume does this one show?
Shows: 806.92; ft³
